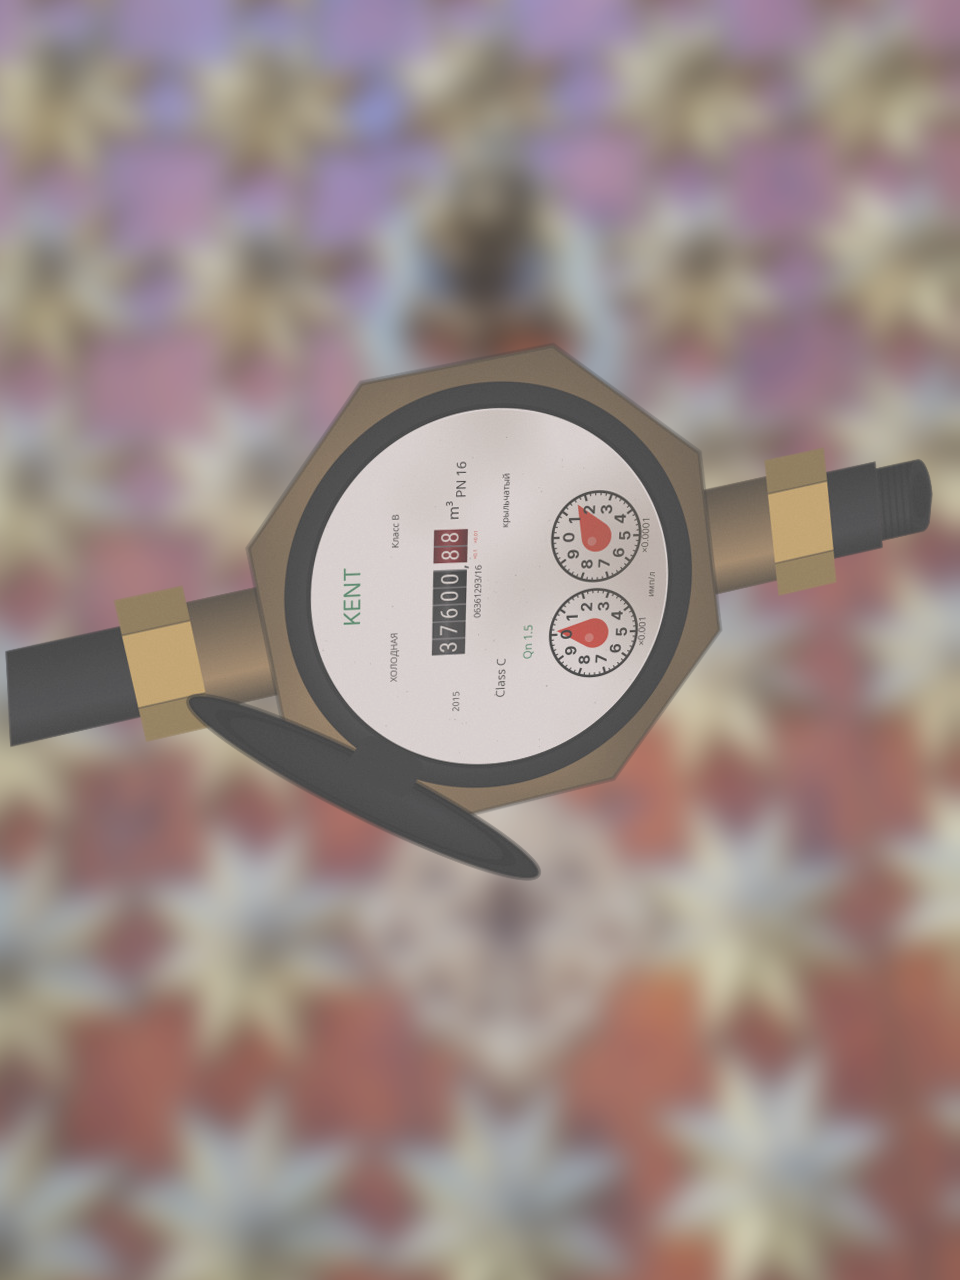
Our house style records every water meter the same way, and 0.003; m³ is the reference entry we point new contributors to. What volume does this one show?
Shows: 37600.8801; m³
